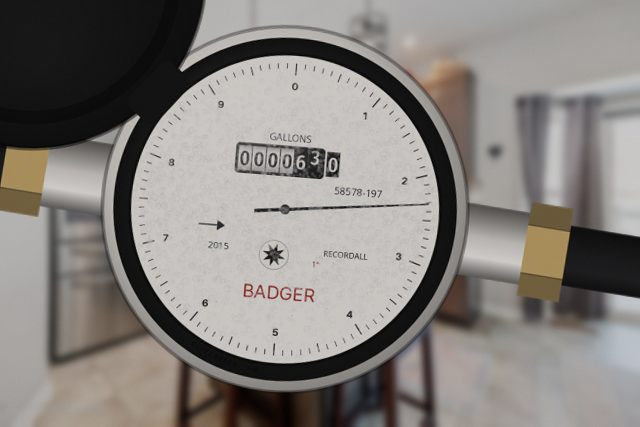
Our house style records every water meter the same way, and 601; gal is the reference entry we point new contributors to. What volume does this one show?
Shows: 632.3; gal
